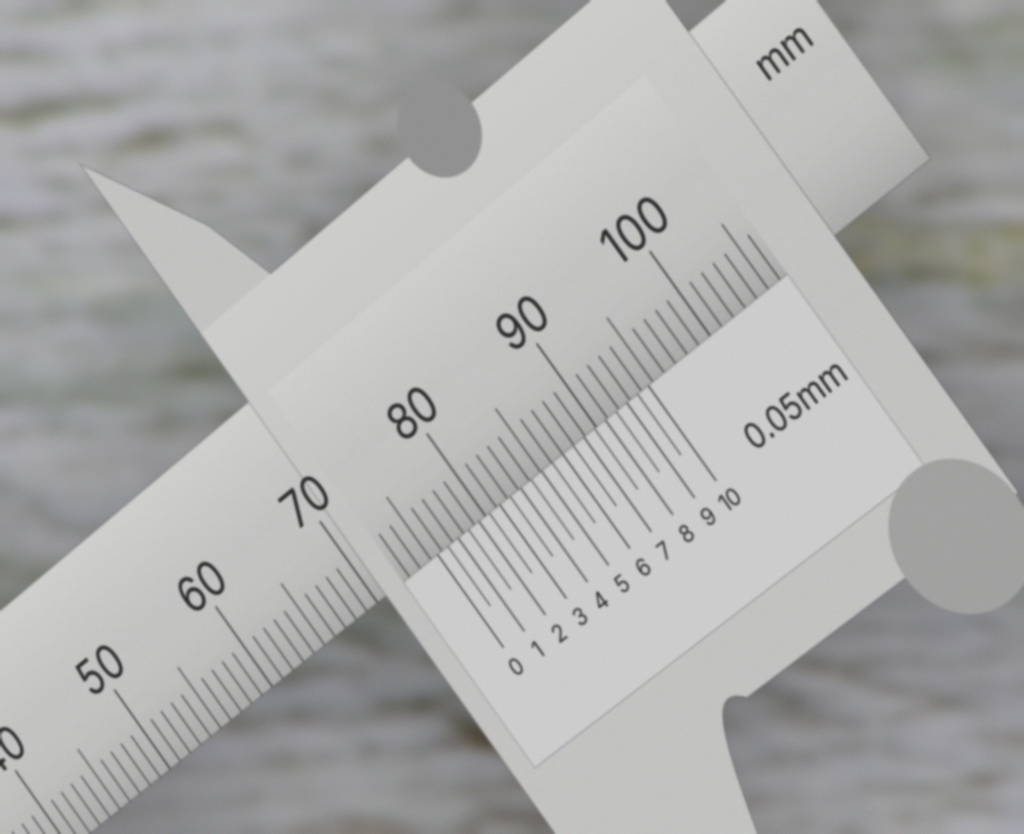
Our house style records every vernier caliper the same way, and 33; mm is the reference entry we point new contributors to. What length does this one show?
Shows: 75.6; mm
